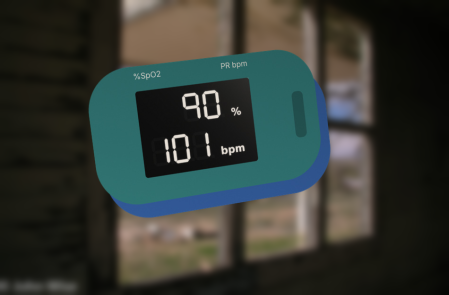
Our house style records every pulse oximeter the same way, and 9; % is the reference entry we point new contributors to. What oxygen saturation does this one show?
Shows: 90; %
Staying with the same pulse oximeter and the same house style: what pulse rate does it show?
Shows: 101; bpm
